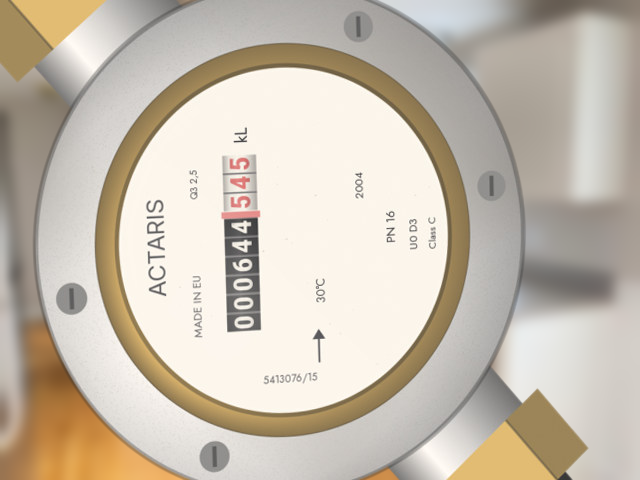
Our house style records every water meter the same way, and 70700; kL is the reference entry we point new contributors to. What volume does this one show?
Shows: 644.545; kL
